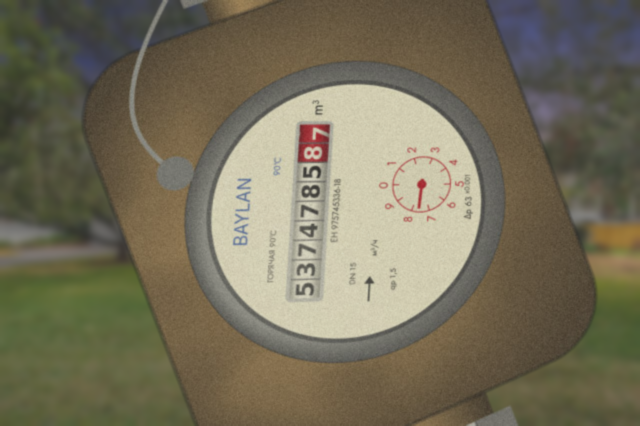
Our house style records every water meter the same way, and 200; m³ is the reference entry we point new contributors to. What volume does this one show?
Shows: 5374785.867; m³
